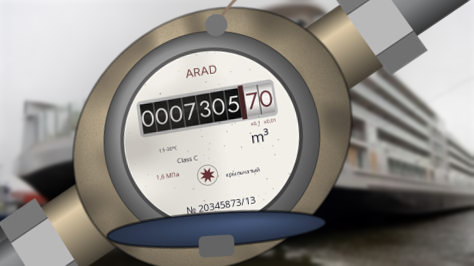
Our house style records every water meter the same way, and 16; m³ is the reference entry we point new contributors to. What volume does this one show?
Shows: 7305.70; m³
